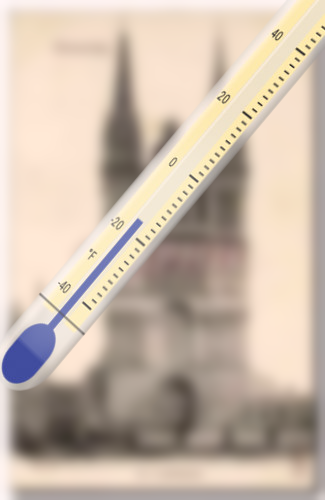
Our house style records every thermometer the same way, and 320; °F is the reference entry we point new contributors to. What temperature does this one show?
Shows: -16; °F
